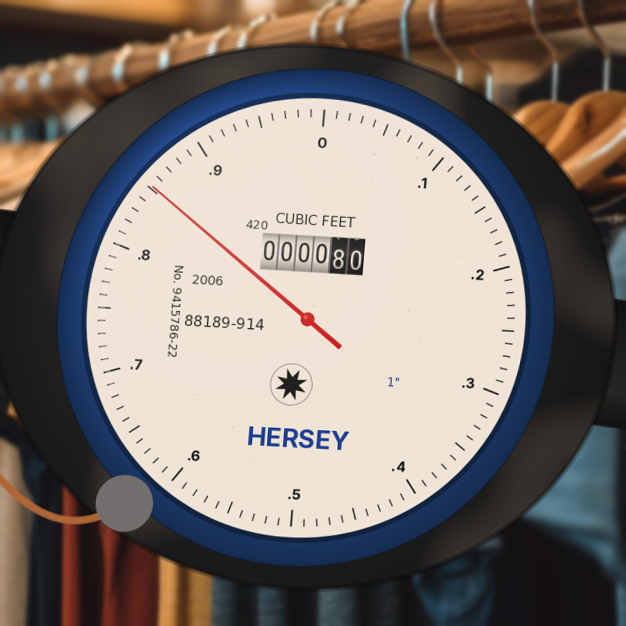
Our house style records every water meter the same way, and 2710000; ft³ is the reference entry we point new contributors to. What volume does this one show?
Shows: 79.85; ft³
